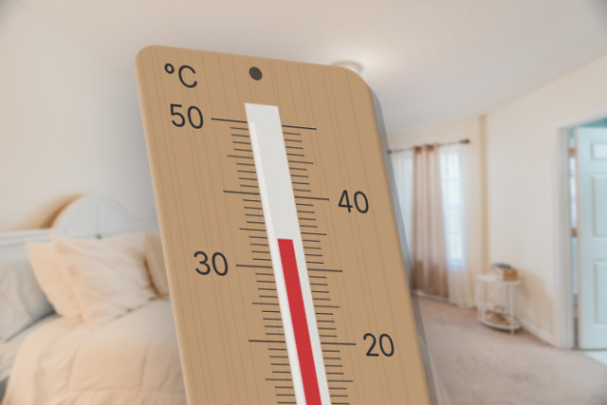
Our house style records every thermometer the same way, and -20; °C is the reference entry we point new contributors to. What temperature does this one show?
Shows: 34; °C
